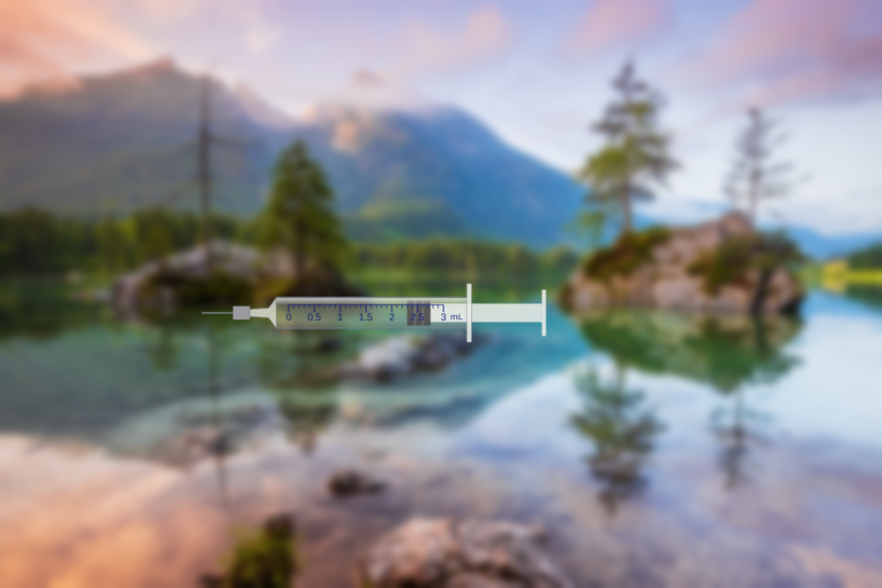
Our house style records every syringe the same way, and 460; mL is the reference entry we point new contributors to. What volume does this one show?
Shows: 2.3; mL
